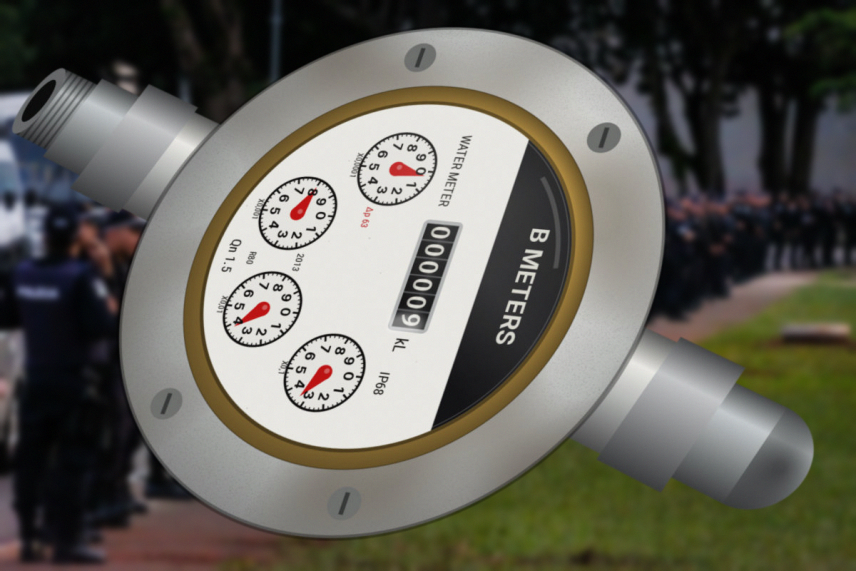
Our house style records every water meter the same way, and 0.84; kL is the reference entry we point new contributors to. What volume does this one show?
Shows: 9.3380; kL
